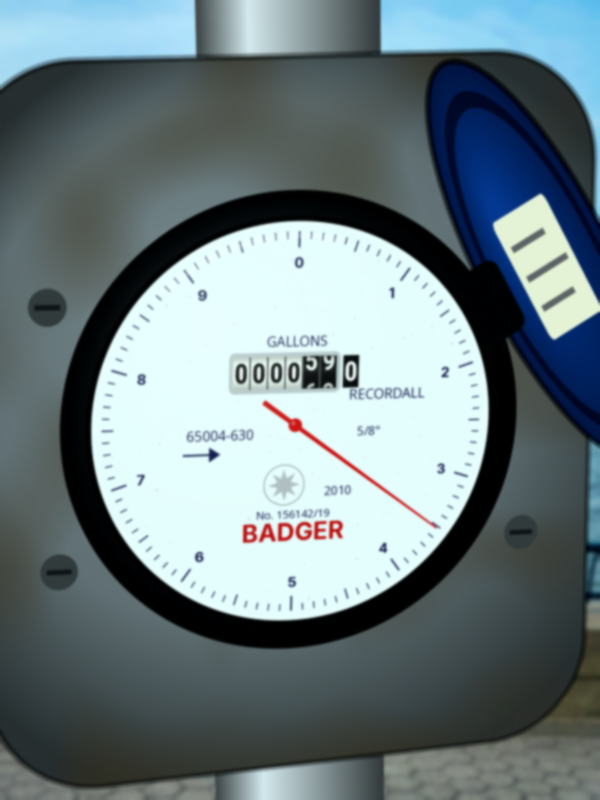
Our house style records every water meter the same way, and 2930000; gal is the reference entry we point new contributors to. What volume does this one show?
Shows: 593.5; gal
